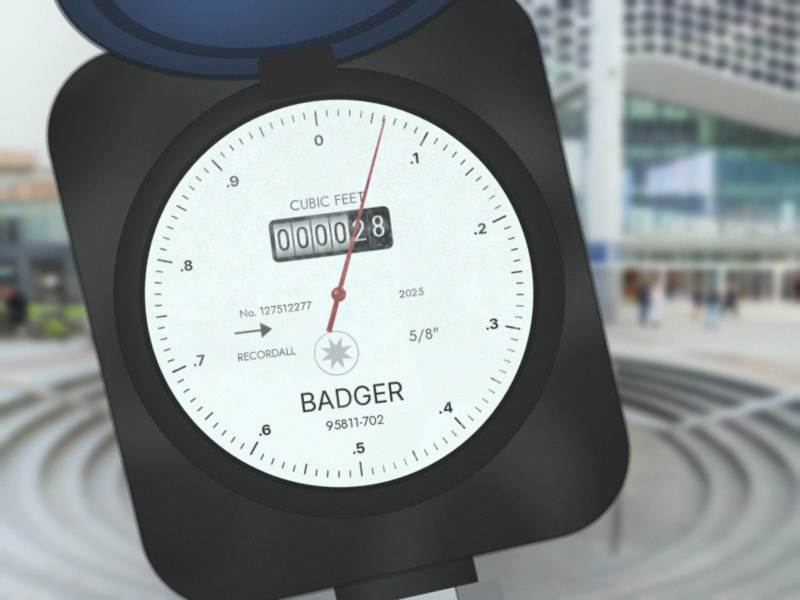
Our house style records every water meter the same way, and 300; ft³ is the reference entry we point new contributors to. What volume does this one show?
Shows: 28.06; ft³
